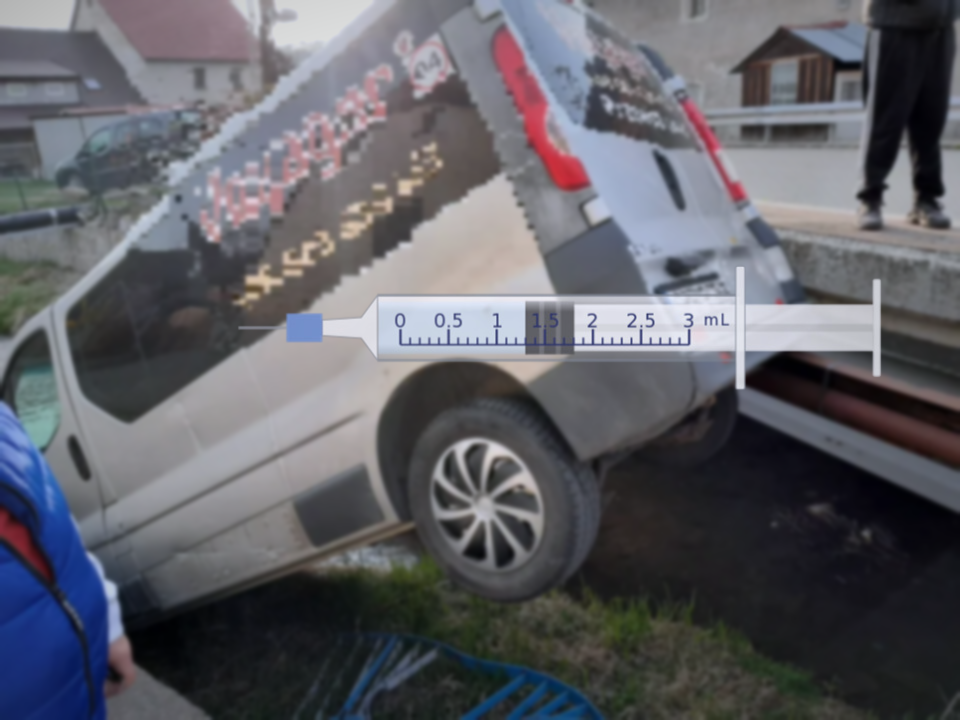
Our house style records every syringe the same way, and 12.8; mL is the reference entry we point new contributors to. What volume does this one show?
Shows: 1.3; mL
